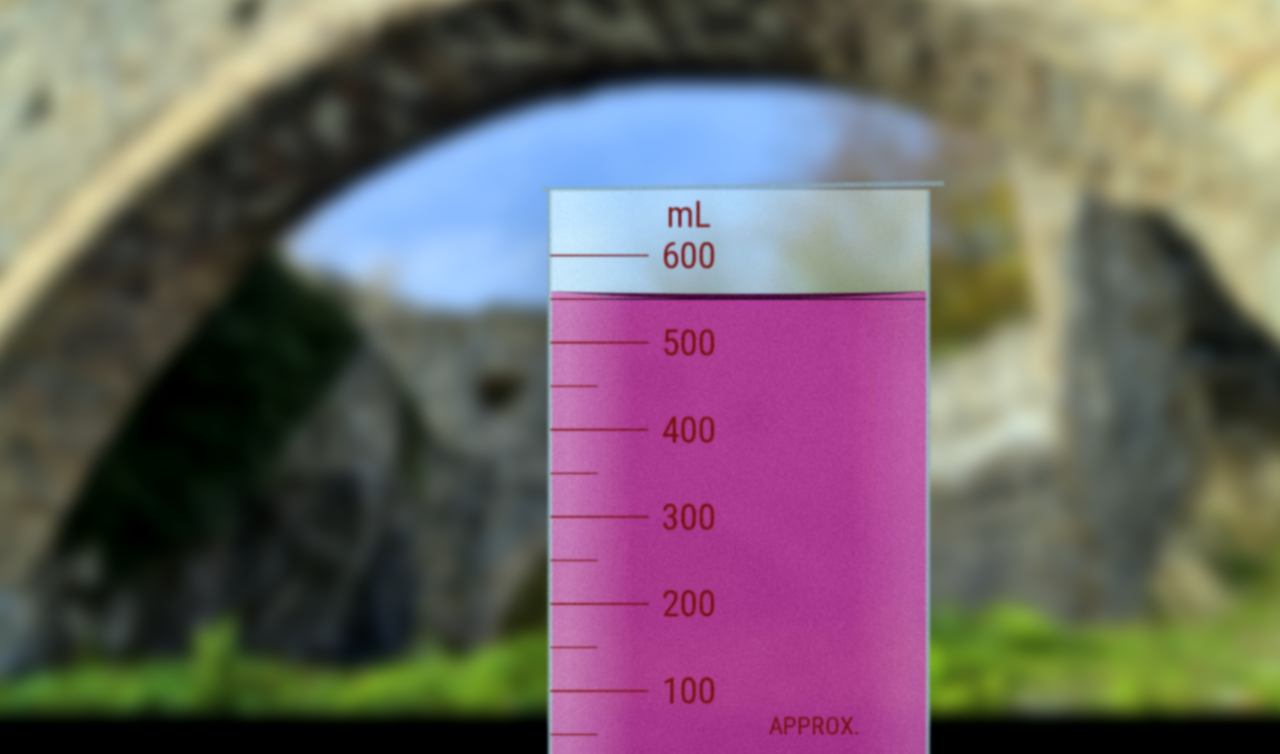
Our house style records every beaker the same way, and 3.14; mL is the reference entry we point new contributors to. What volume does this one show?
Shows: 550; mL
